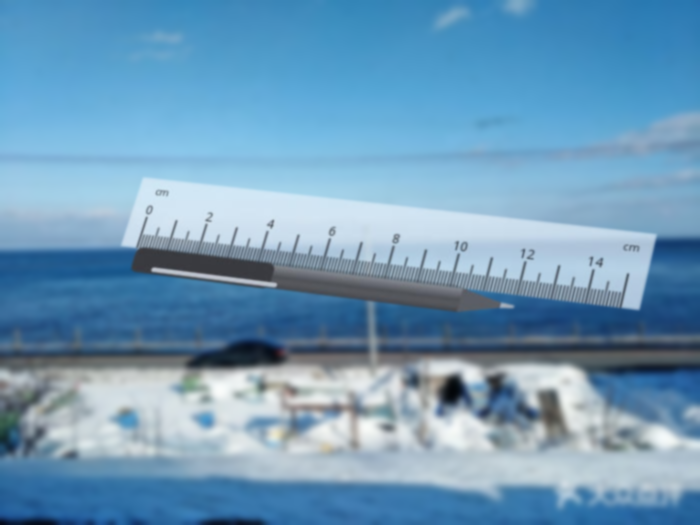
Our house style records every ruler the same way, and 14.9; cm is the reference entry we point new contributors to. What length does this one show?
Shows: 12; cm
